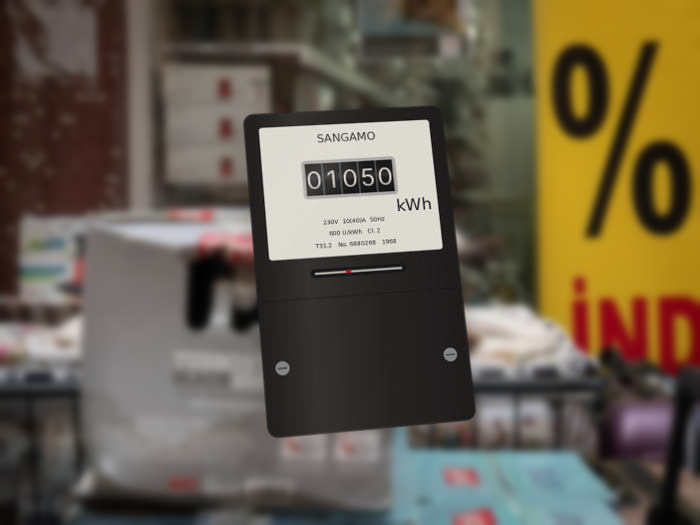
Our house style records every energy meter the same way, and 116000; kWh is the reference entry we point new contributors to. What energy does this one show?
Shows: 1050; kWh
